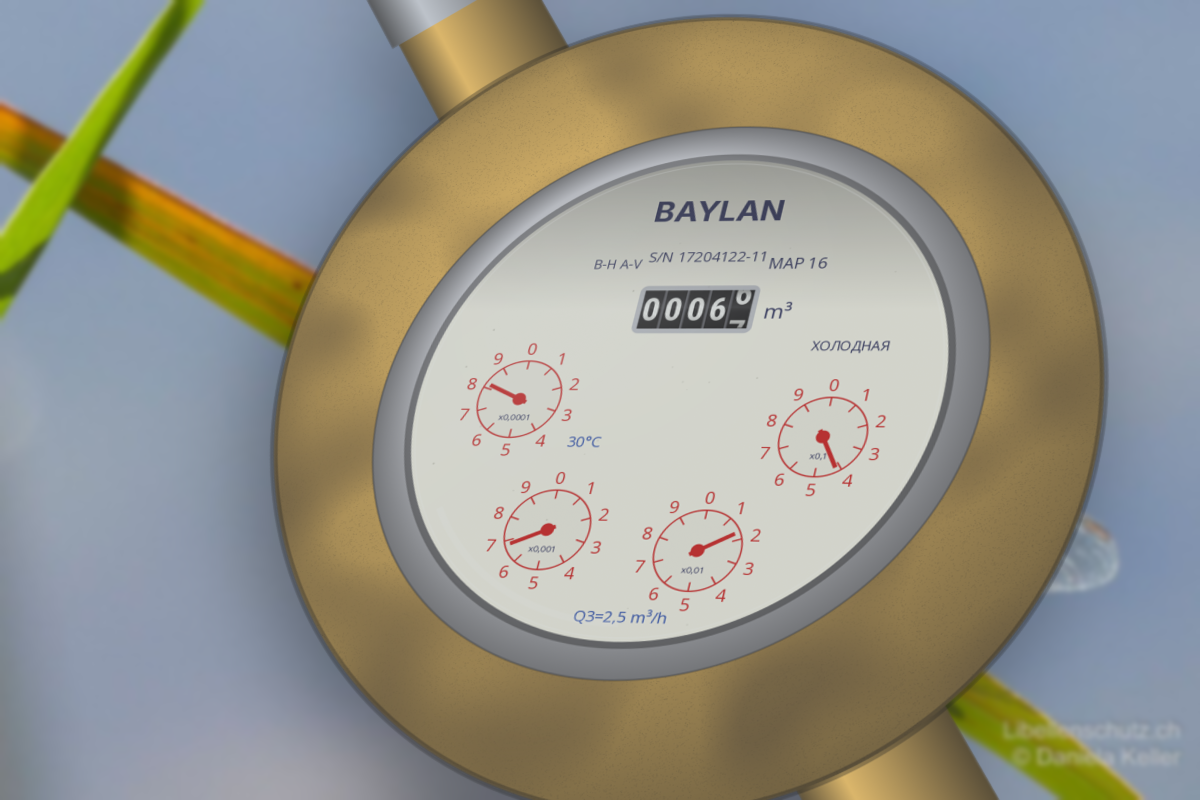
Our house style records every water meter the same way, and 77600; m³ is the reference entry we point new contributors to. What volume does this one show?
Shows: 66.4168; m³
